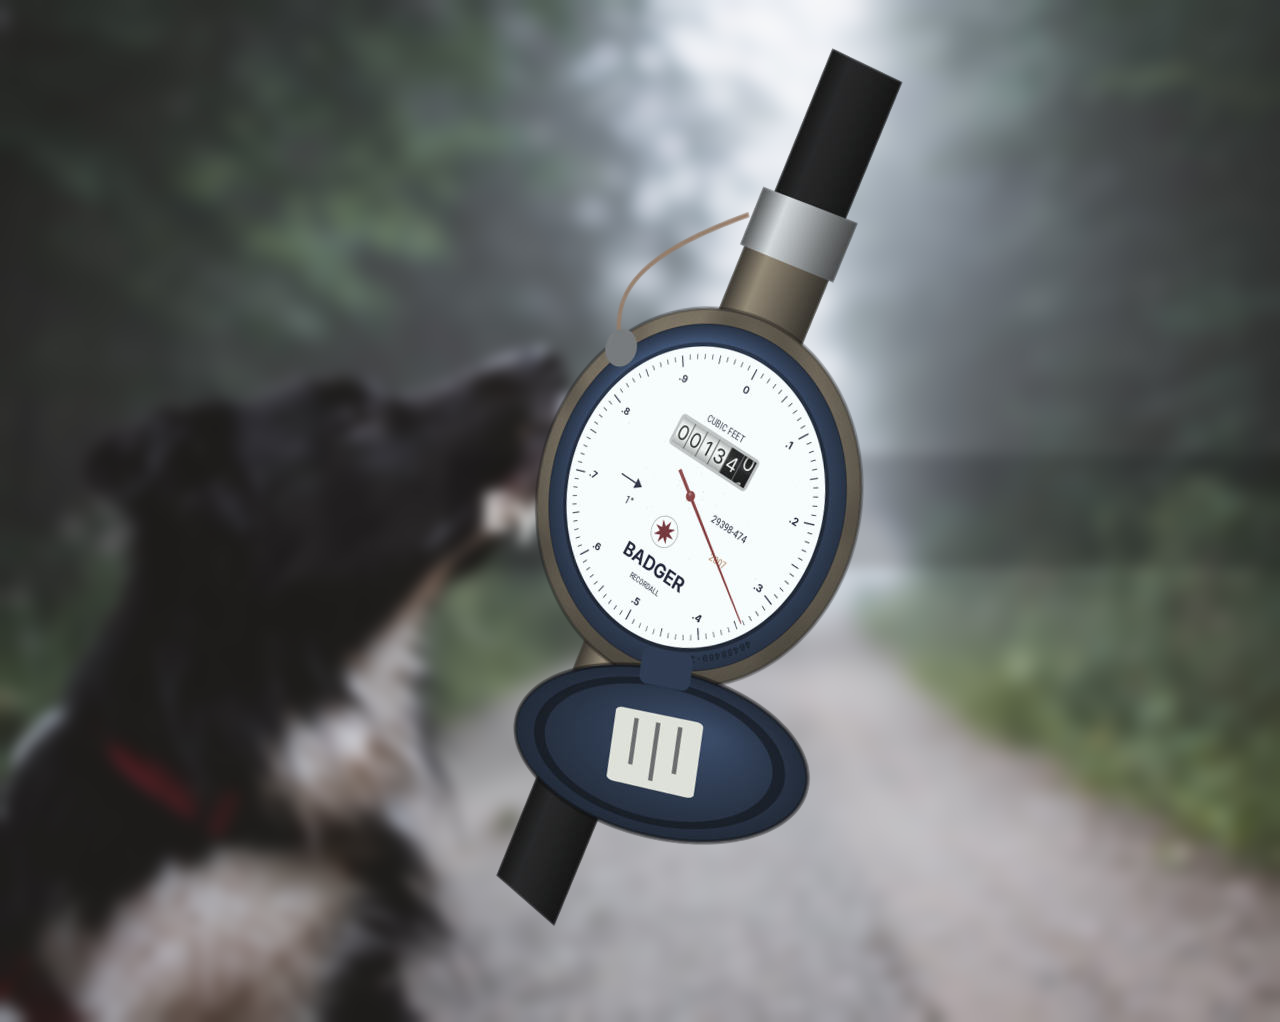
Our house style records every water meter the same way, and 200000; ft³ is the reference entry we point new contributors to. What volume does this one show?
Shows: 1340.34; ft³
